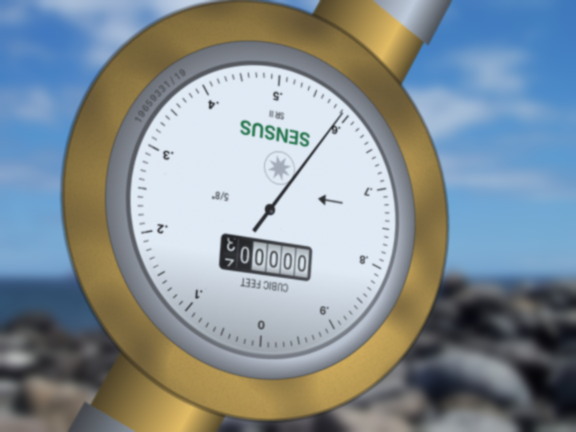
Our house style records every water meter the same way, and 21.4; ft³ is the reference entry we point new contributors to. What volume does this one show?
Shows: 2.59; ft³
